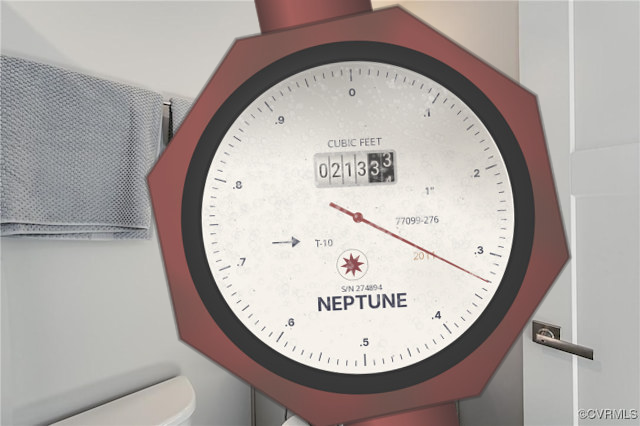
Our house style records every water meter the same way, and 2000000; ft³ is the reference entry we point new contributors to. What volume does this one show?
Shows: 21333.33; ft³
